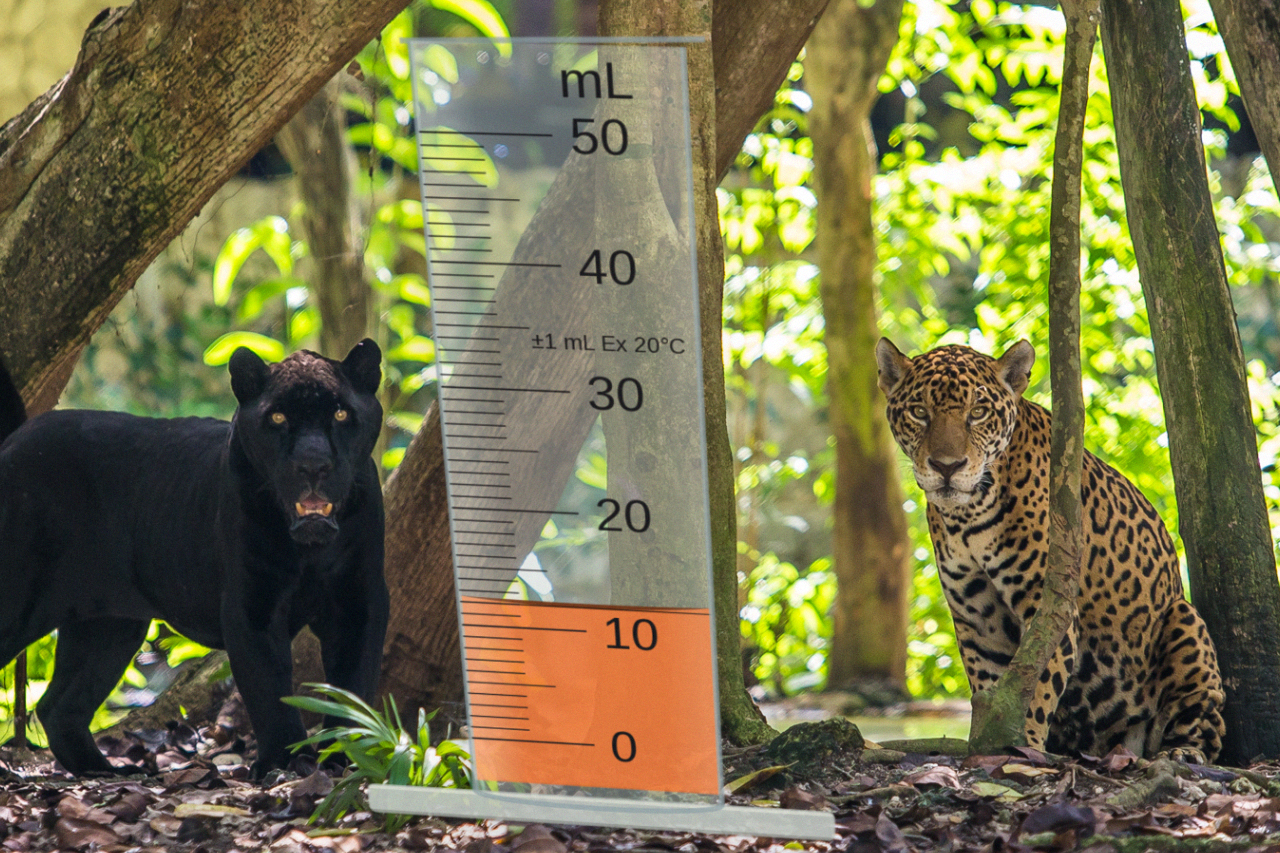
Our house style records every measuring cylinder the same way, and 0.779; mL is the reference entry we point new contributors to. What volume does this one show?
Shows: 12; mL
